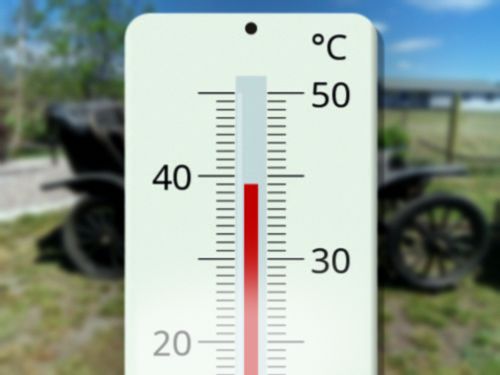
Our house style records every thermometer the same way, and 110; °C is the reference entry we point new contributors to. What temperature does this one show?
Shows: 39; °C
